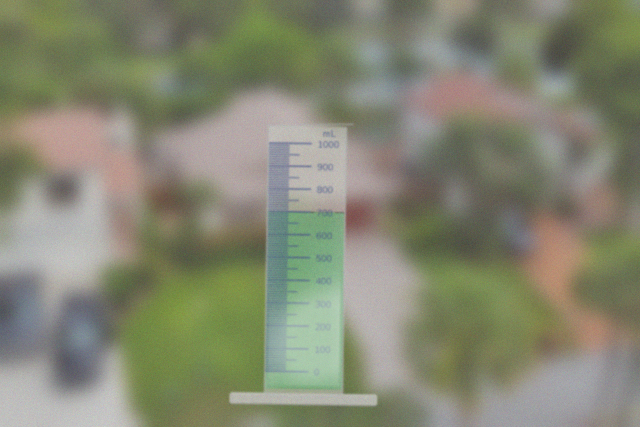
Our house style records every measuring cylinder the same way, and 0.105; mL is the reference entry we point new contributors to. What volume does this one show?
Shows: 700; mL
